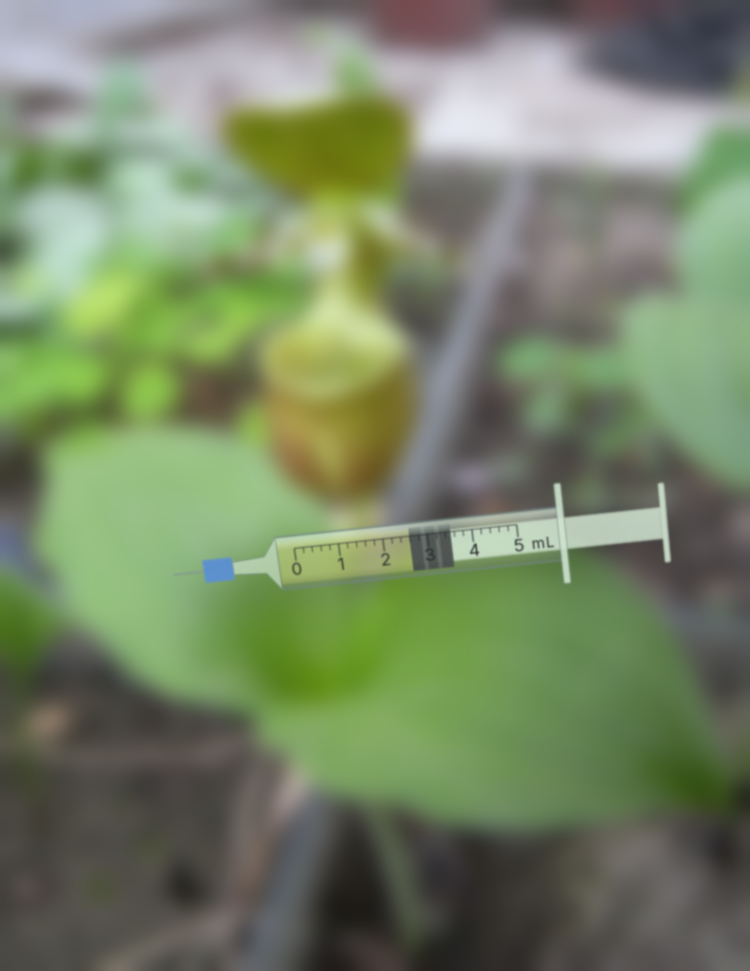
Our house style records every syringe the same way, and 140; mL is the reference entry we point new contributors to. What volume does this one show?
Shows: 2.6; mL
